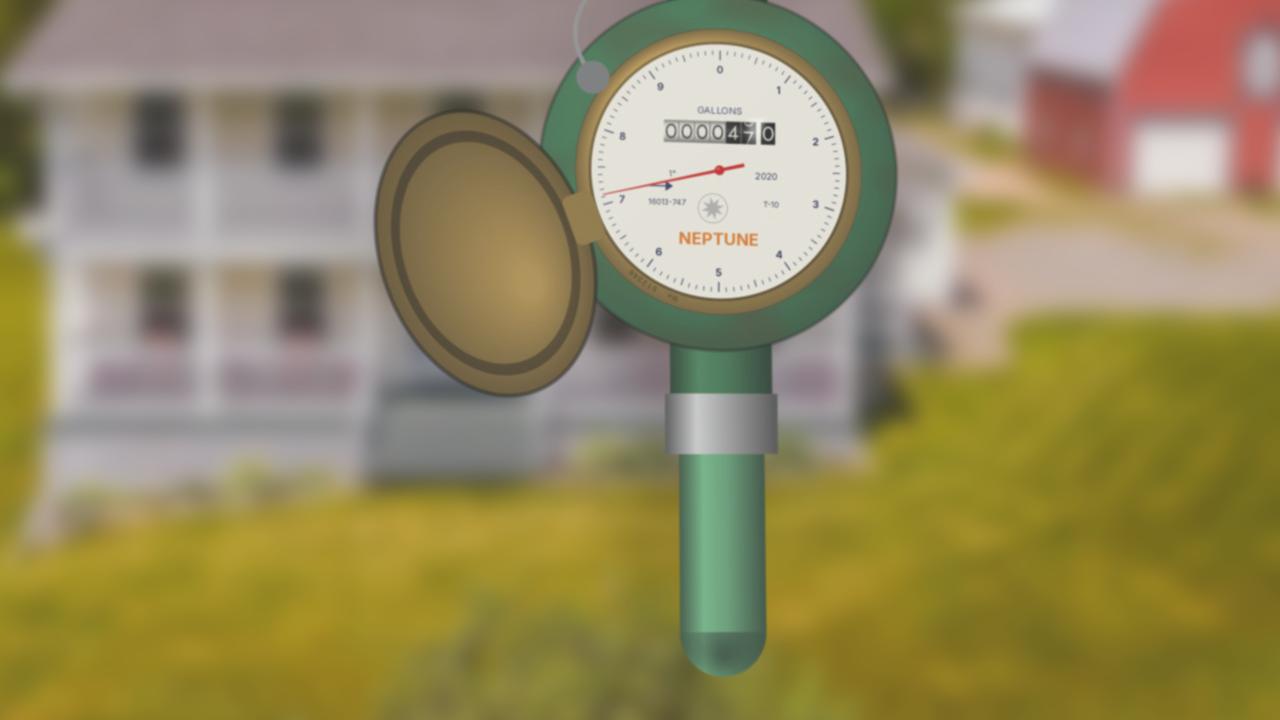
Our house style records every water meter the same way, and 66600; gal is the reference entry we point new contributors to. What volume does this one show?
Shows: 467.1; gal
